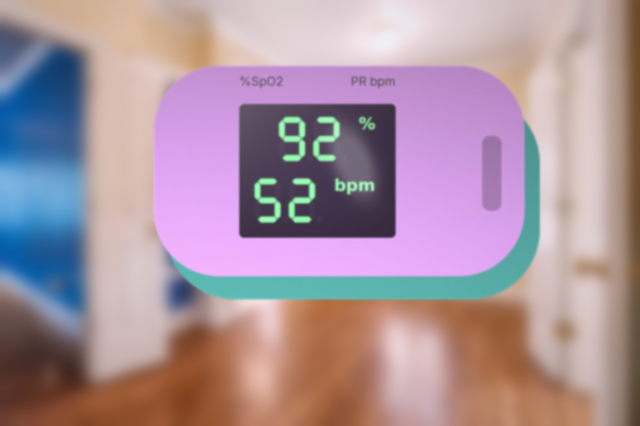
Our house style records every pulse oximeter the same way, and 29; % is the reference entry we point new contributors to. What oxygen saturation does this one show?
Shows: 92; %
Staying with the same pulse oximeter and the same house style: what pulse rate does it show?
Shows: 52; bpm
